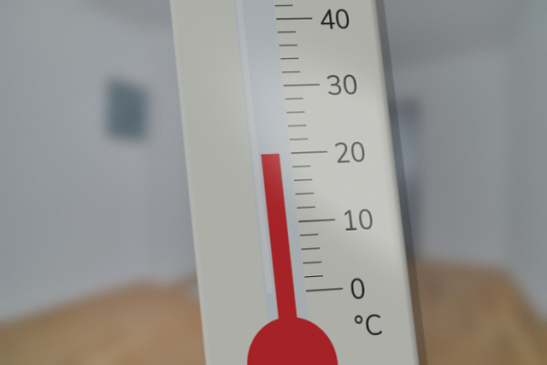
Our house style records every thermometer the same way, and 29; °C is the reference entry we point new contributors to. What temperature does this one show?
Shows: 20; °C
